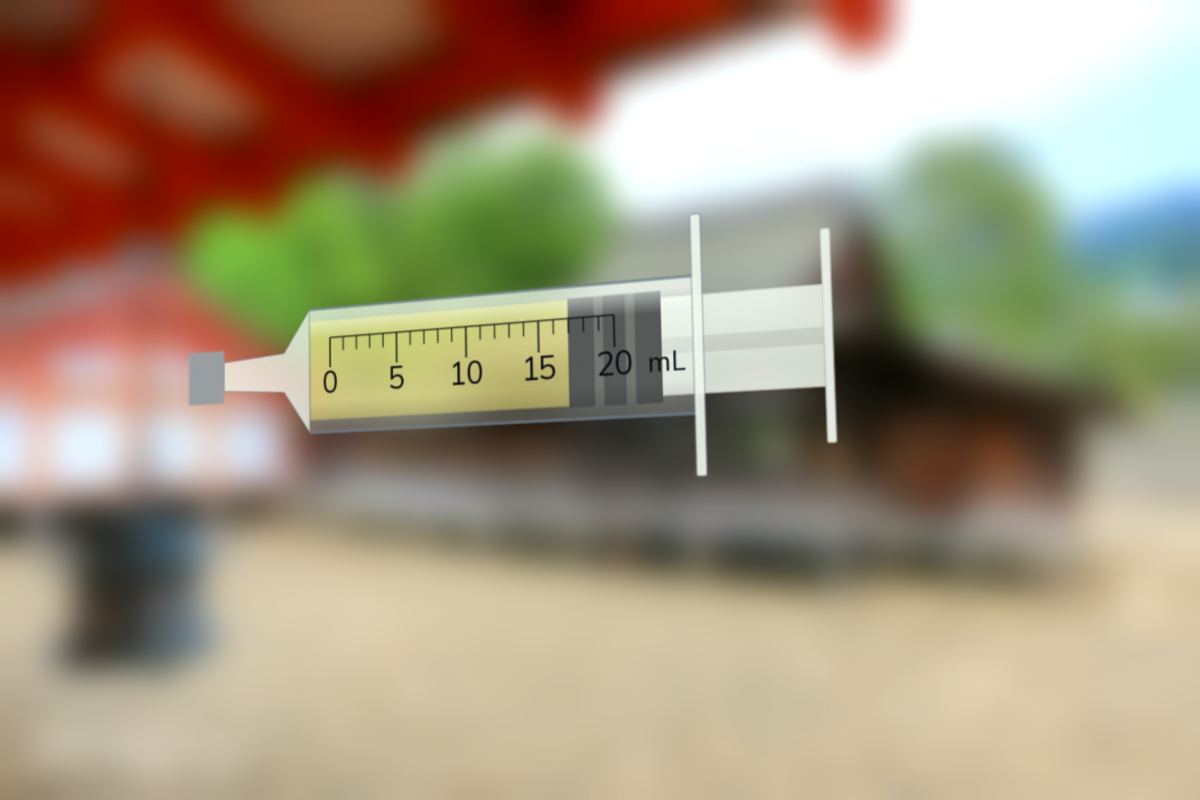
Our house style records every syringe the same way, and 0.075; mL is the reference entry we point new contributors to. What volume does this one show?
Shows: 17; mL
